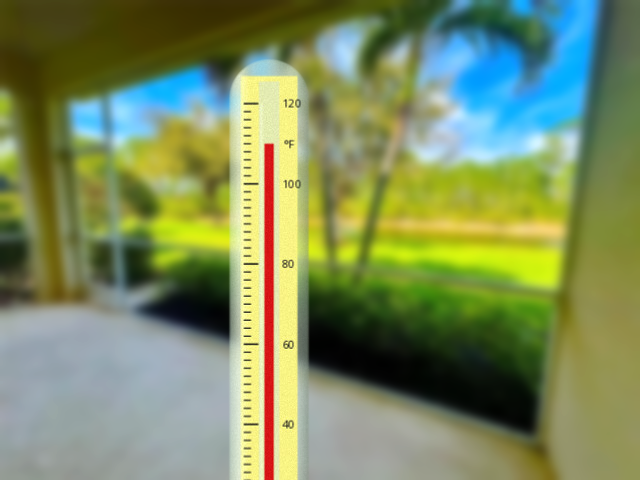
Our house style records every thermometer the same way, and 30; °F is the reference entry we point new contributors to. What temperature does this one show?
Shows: 110; °F
